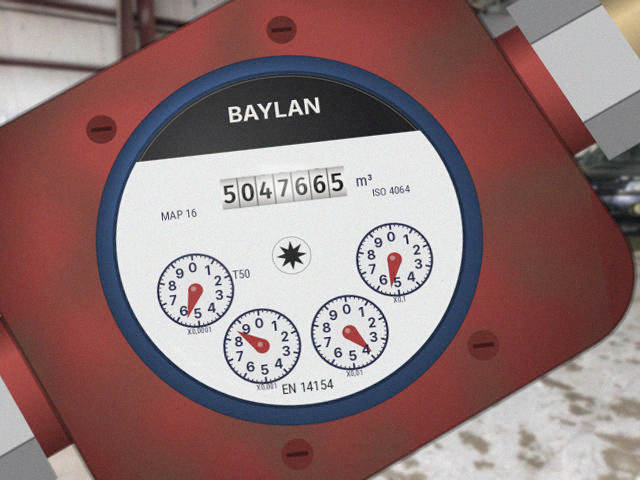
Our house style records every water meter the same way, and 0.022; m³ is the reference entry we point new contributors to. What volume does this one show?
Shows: 5047665.5385; m³
